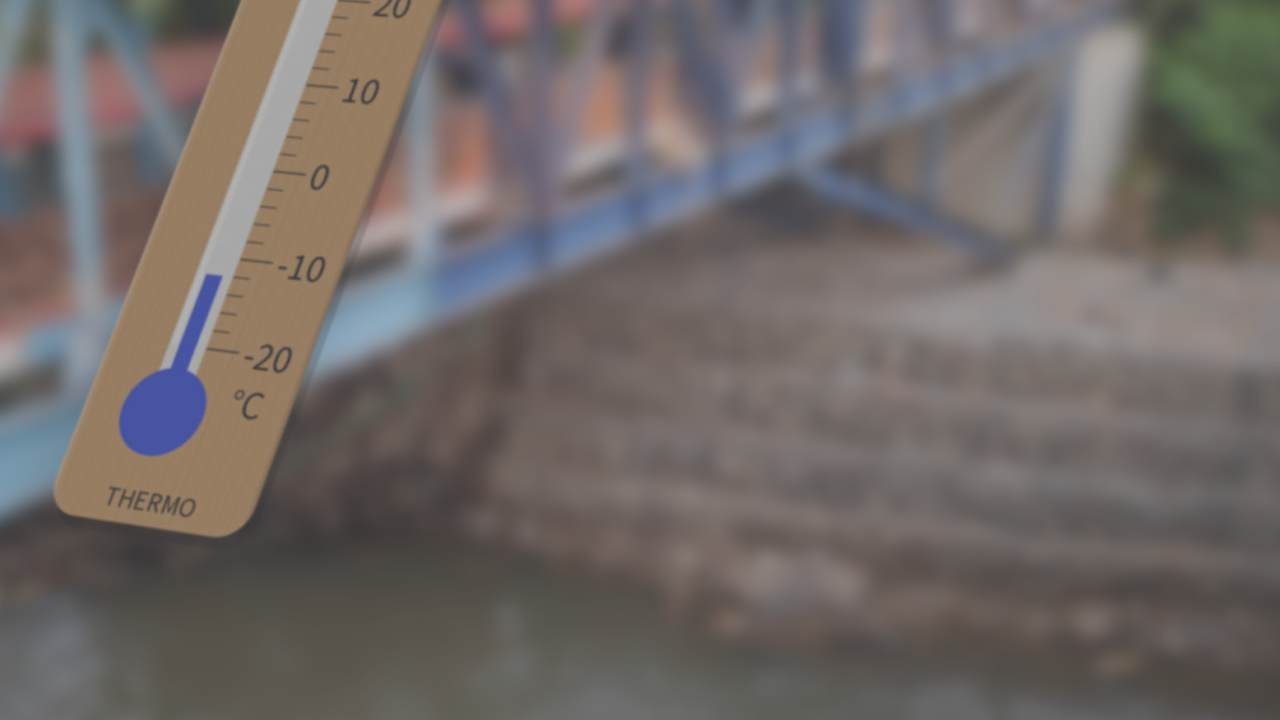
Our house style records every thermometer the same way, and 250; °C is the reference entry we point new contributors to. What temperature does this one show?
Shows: -12; °C
